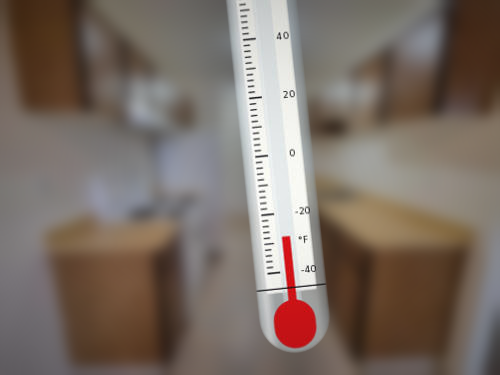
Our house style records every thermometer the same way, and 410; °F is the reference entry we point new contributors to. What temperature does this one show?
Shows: -28; °F
